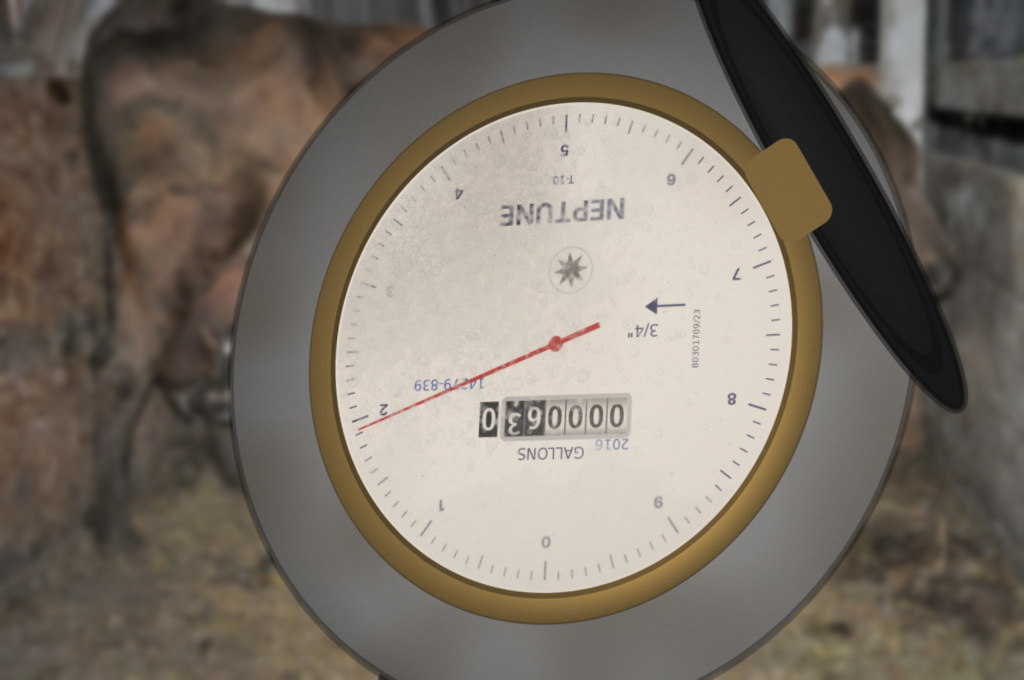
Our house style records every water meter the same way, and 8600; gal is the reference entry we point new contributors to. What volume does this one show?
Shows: 631.9; gal
